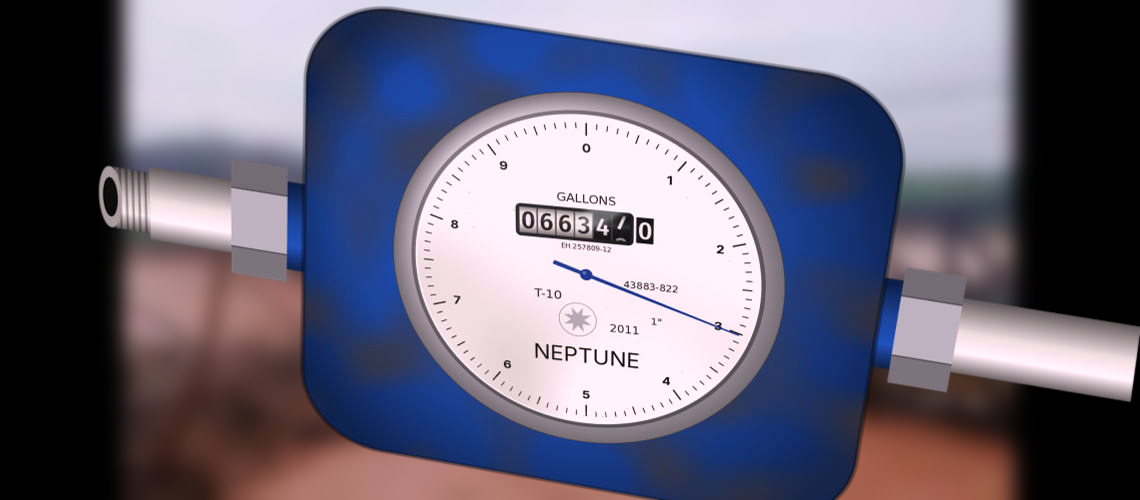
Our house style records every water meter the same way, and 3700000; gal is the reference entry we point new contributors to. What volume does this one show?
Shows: 663473.0; gal
